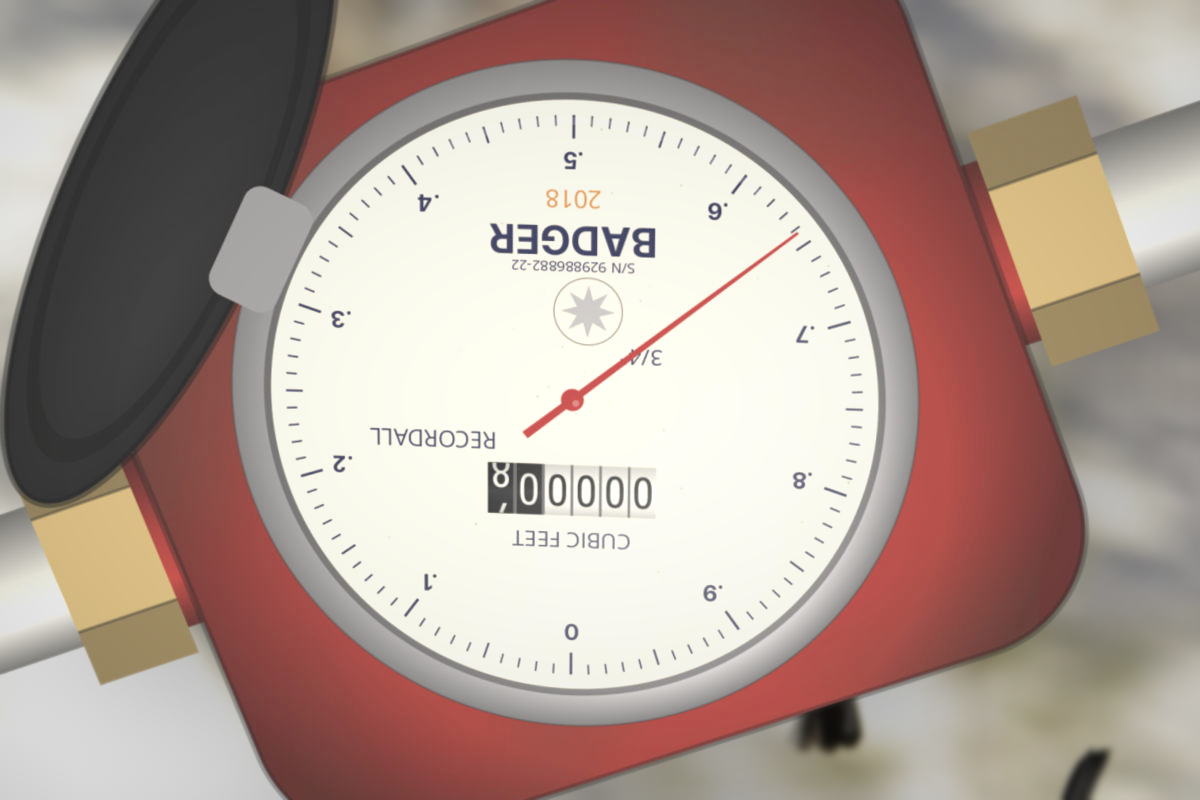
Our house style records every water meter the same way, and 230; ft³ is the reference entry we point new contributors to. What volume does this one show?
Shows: 7.64; ft³
